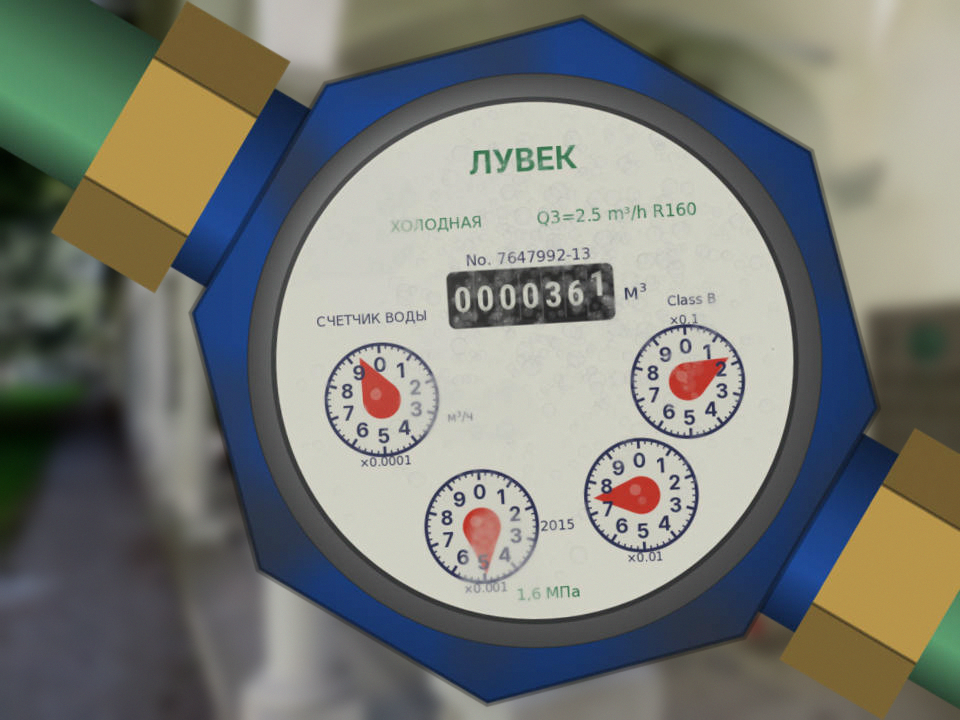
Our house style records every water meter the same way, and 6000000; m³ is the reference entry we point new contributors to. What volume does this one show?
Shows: 361.1749; m³
